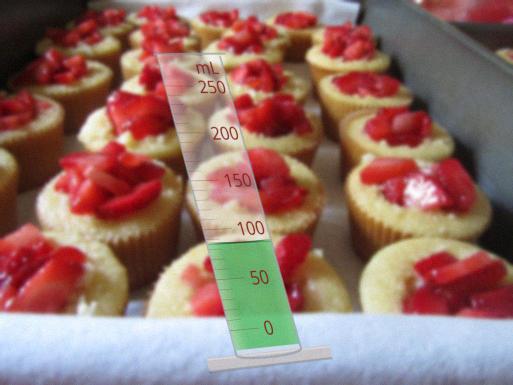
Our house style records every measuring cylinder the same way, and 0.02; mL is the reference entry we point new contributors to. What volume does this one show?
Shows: 85; mL
